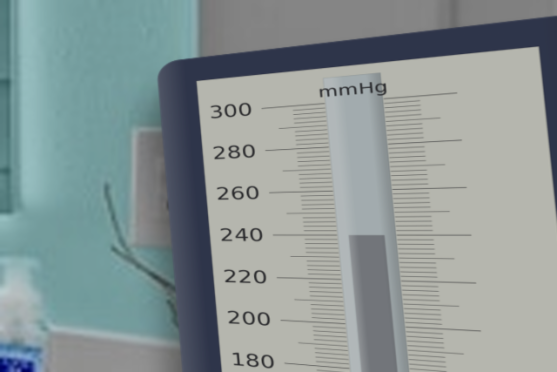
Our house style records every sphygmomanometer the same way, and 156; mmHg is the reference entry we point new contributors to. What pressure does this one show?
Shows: 240; mmHg
